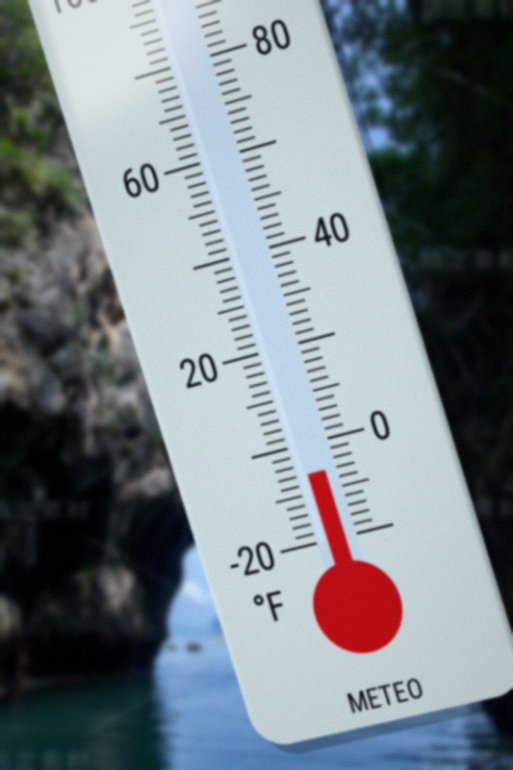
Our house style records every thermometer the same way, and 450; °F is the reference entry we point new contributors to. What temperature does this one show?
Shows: -6; °F
